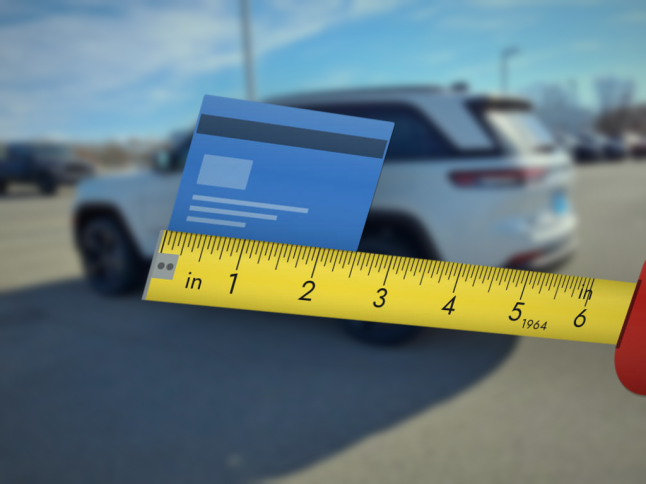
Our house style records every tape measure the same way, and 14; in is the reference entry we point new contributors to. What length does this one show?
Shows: 2.5; in
